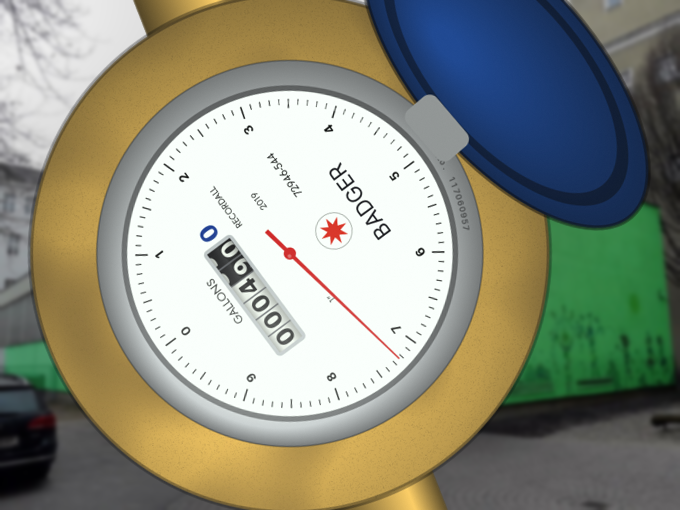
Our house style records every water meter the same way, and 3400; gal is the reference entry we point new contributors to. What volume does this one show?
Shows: 4897.2; gal
